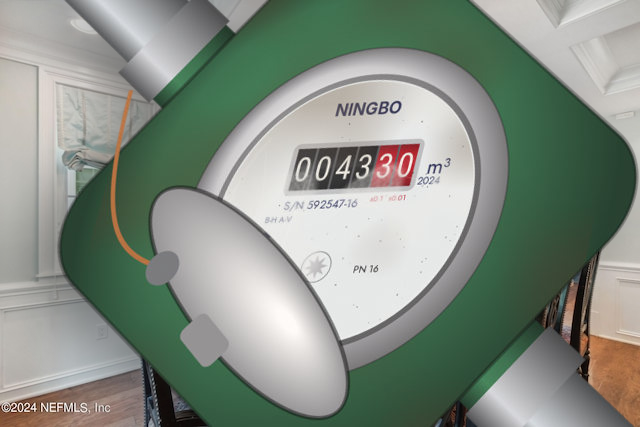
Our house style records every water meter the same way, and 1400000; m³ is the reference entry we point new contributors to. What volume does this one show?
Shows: 43.30; m³
